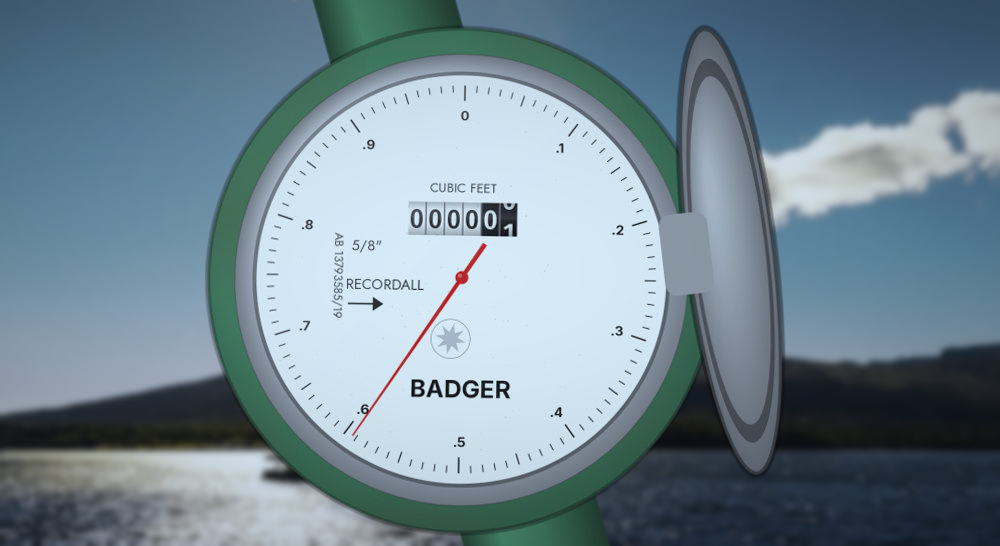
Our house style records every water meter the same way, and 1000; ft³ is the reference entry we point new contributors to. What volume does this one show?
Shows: 0.59; ft³
